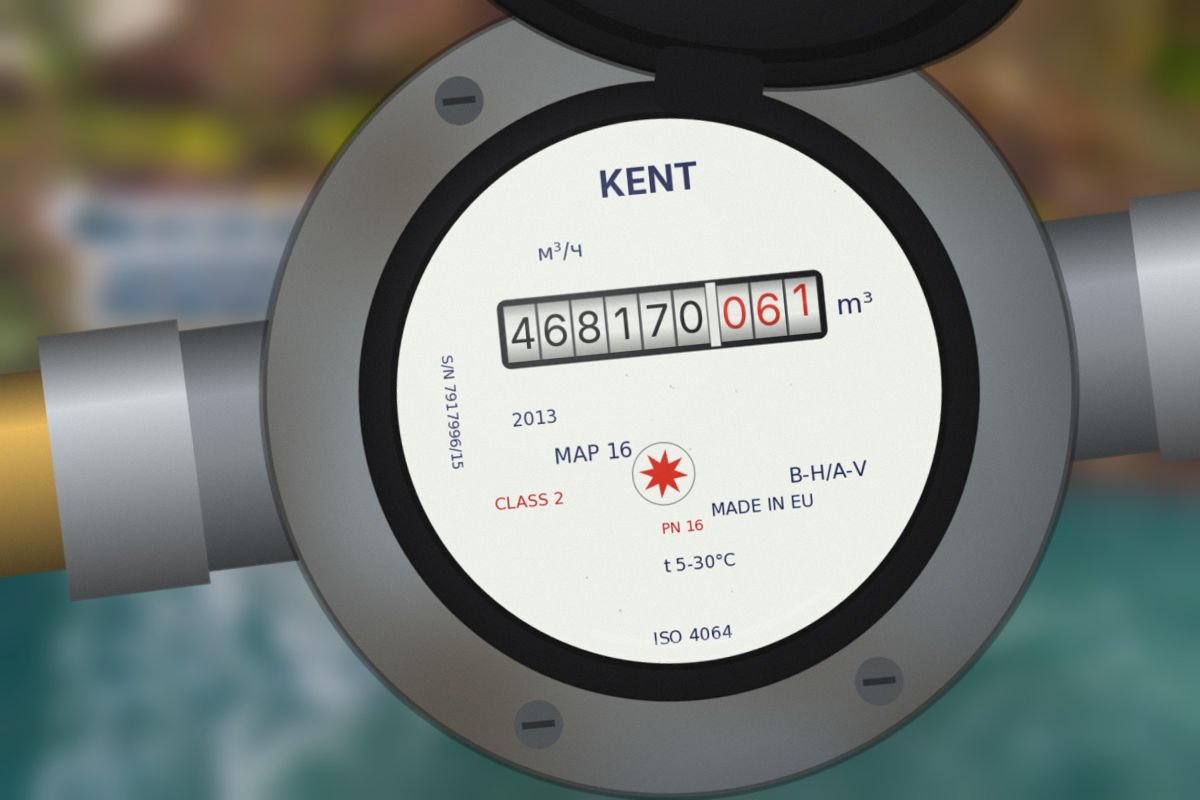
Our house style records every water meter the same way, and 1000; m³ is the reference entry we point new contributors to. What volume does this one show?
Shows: 468170.061; m³
